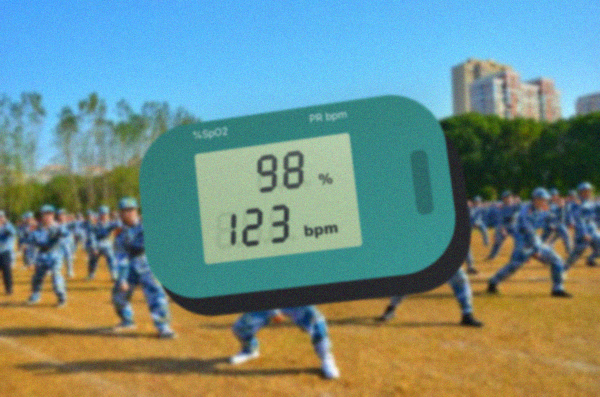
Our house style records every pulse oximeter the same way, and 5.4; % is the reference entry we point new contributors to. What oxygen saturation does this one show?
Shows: 98; %
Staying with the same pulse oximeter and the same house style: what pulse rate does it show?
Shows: 123; bpm
